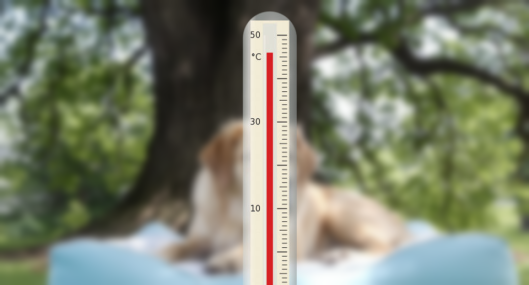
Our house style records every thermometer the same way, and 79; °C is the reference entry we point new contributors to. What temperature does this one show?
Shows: 46; °C
